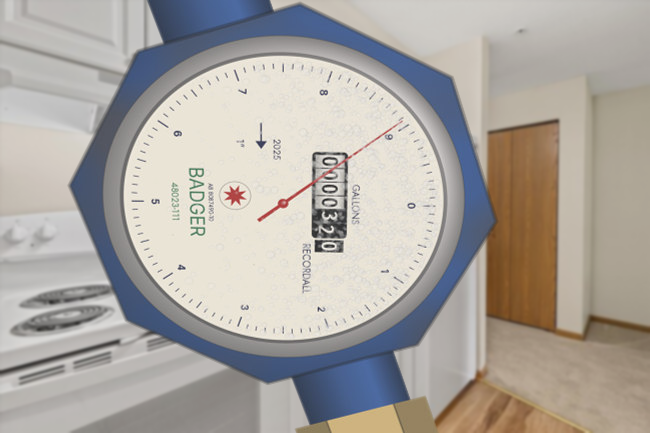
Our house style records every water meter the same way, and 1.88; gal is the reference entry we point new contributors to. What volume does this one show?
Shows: 318.9; gal
